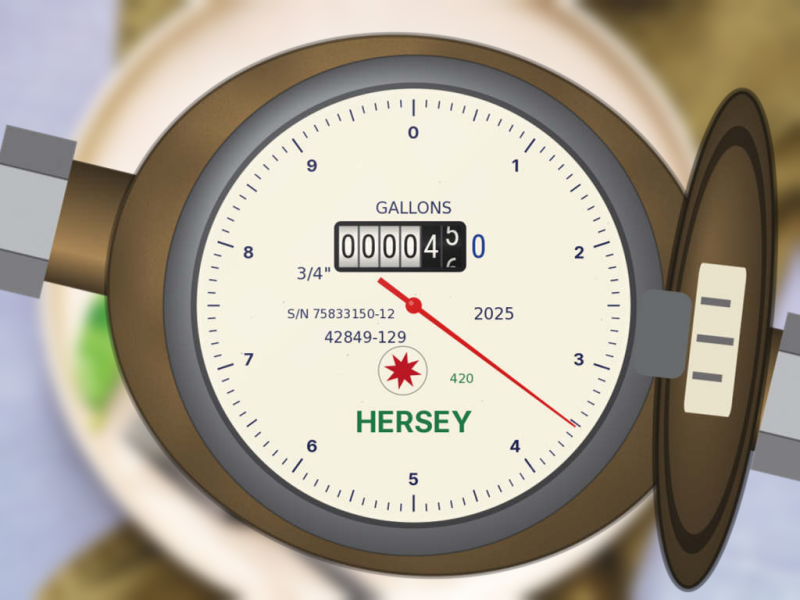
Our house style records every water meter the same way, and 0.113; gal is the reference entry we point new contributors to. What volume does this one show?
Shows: 453.5; gal
